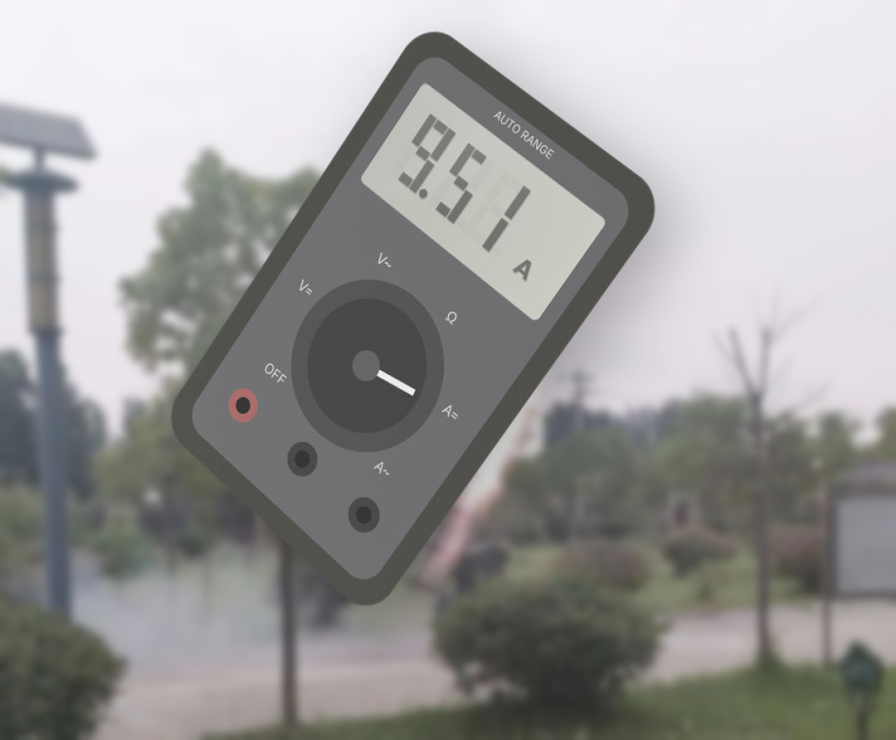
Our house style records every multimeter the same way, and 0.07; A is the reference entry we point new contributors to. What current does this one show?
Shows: 9.51; A
